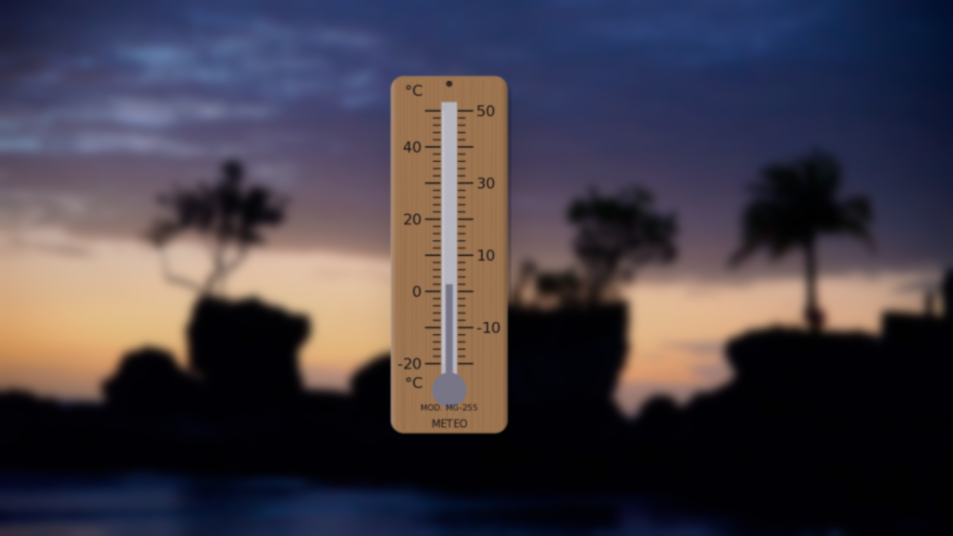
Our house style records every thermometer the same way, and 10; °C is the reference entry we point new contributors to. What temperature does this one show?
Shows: 2; °C
